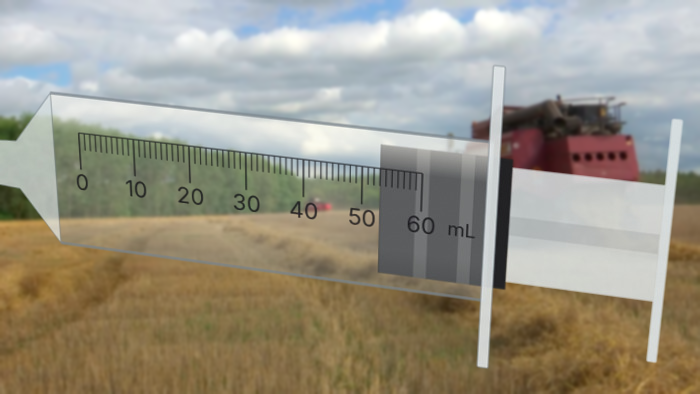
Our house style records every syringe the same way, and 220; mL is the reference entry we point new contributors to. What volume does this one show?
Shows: 53; mL
